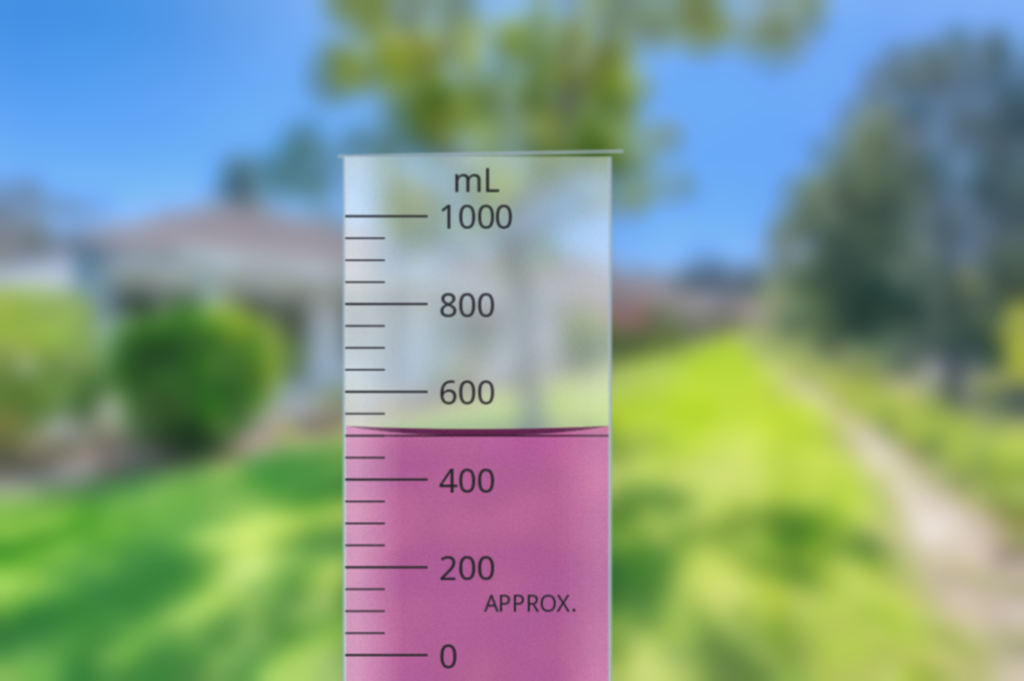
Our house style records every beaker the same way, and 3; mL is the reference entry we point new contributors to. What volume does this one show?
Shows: 500; mL
